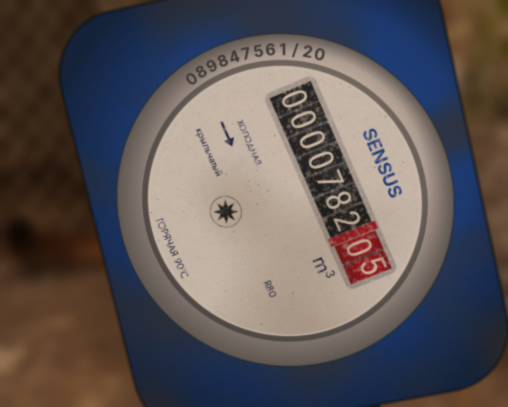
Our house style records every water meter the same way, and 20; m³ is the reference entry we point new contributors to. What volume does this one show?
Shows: 782.05; m³
